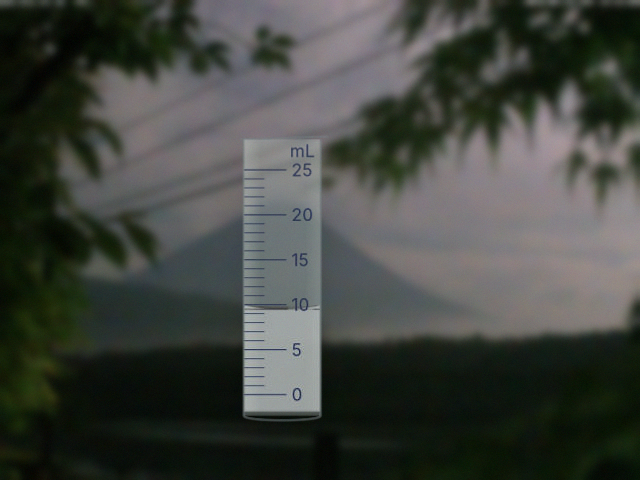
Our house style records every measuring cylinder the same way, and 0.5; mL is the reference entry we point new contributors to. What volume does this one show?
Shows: 9.5; mL
